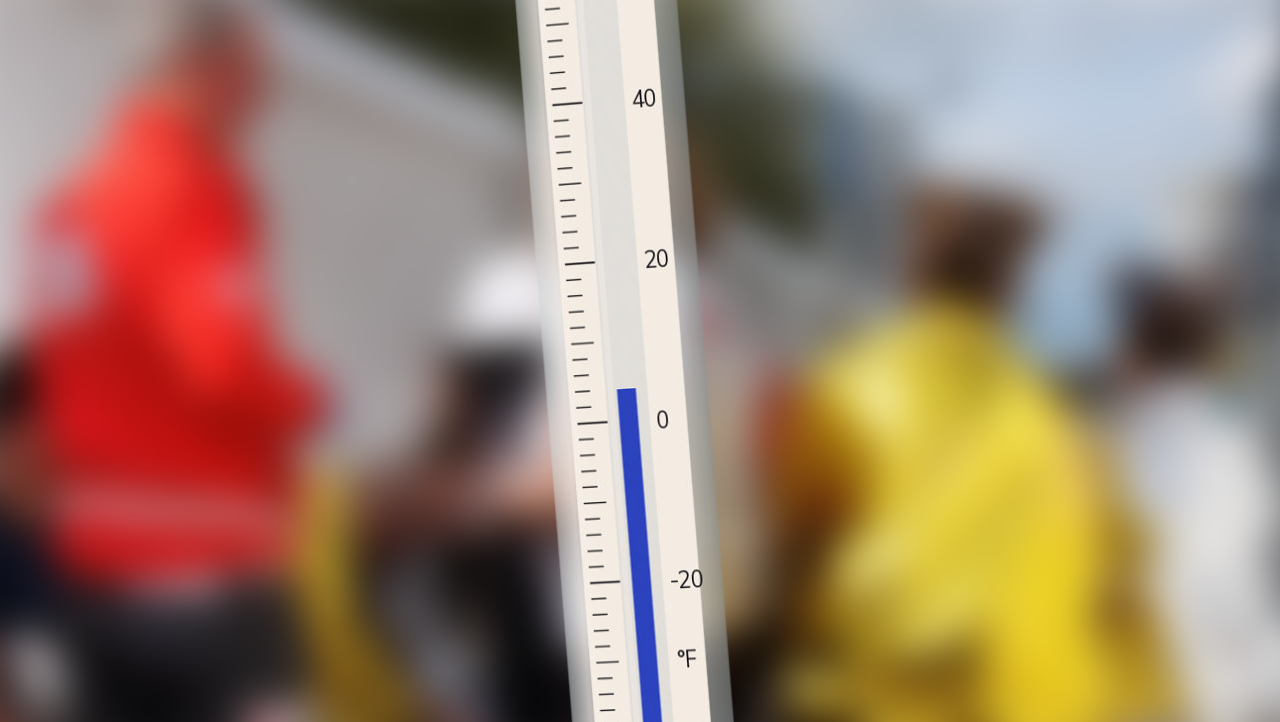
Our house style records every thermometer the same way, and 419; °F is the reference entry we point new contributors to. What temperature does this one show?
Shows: 4; °F
